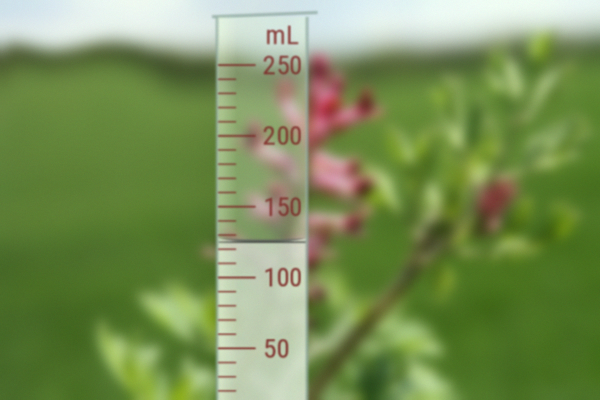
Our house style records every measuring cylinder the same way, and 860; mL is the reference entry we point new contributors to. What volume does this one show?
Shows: 125; mL
